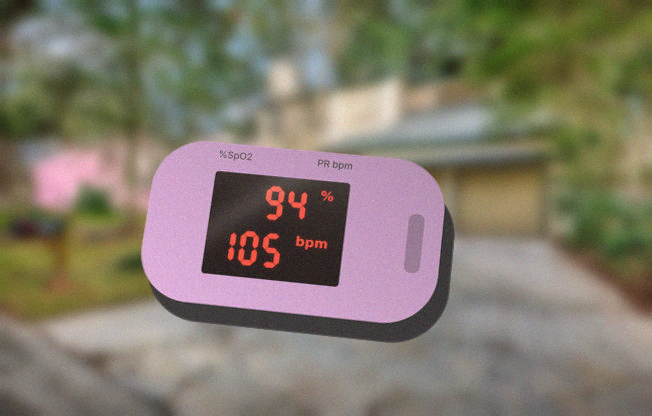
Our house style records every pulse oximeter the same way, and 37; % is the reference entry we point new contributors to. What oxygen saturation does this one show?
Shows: 94; %
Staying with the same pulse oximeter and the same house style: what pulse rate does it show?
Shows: 105; bpm
